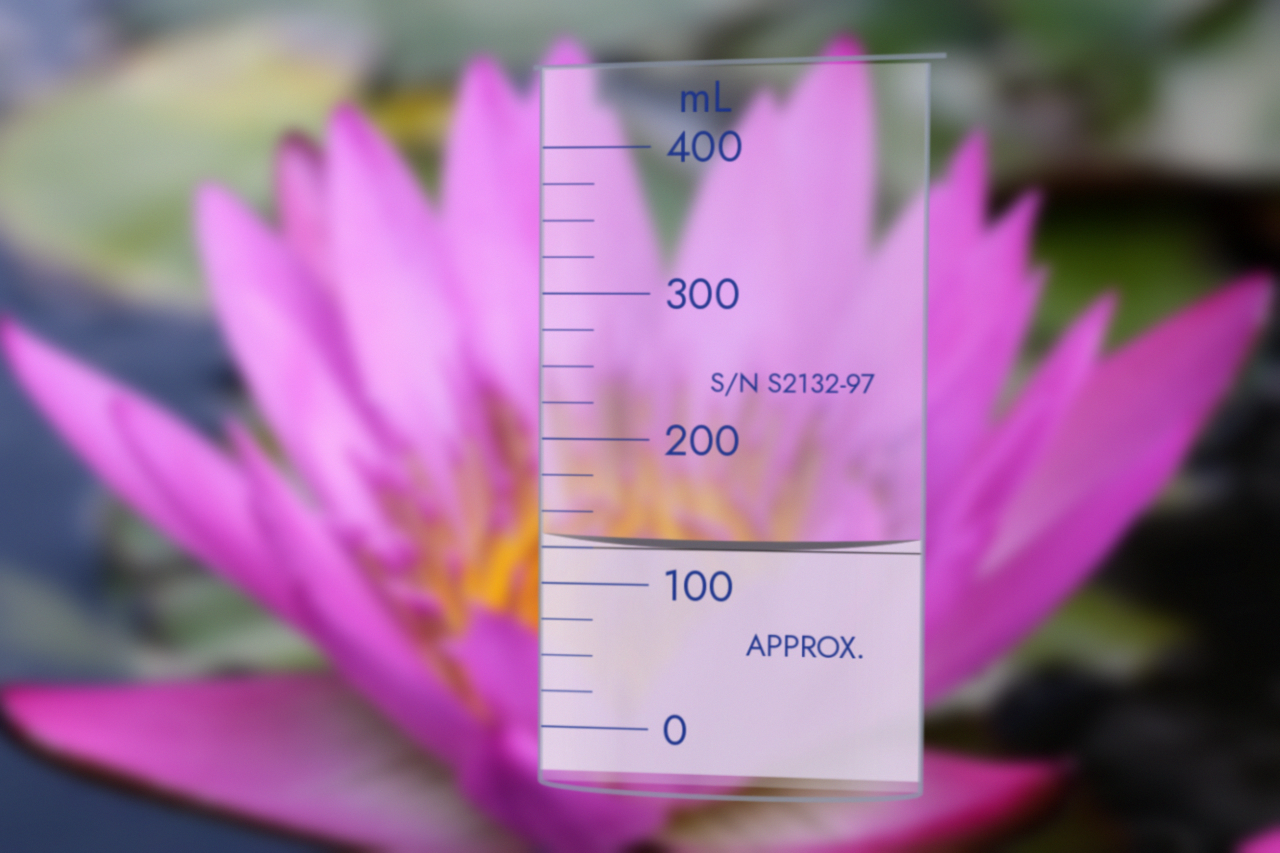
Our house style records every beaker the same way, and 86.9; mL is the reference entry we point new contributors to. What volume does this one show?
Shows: 125; mL
